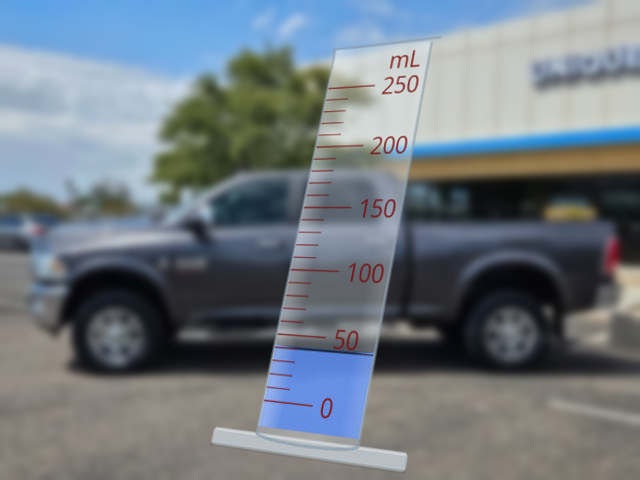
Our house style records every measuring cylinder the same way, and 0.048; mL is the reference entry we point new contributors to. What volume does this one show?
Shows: 40; mL
